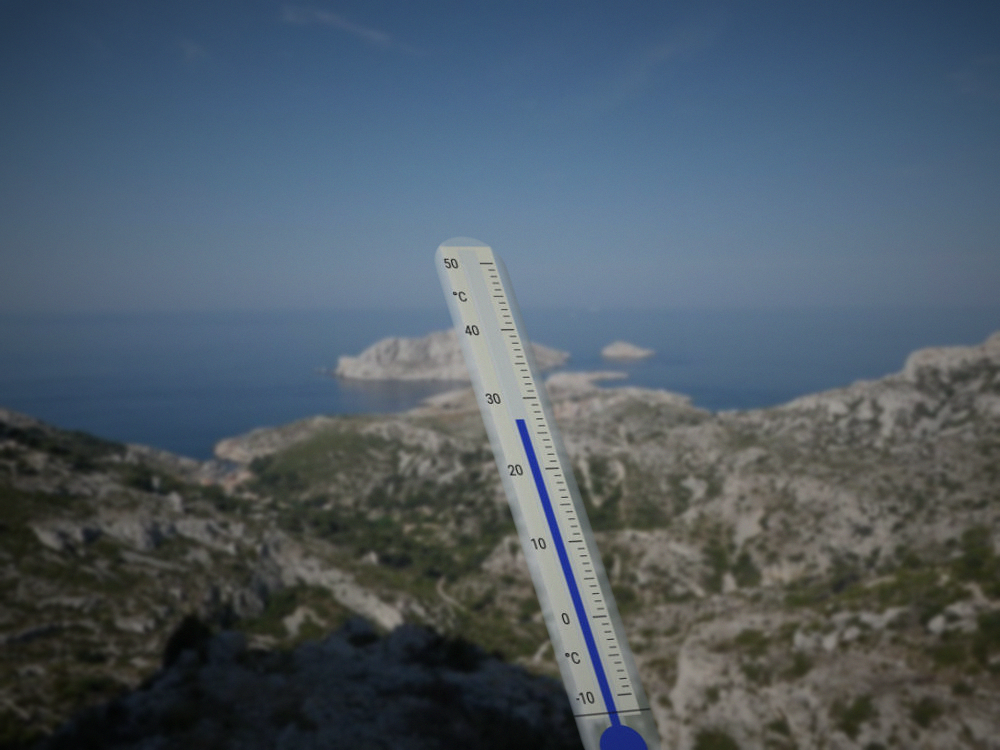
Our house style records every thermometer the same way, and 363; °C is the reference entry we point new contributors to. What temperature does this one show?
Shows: 27; °C
